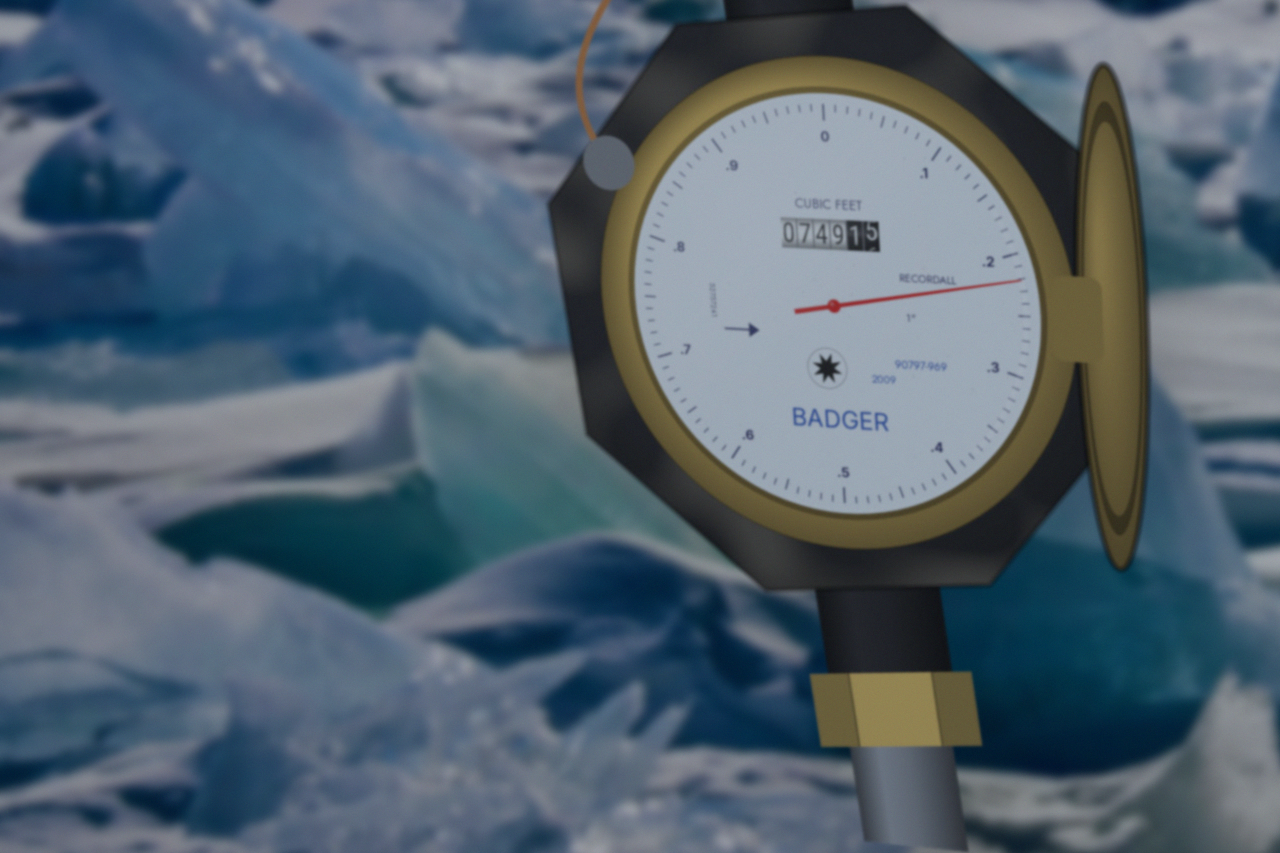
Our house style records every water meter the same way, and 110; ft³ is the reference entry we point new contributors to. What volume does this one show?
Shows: 74915.22; ft³
